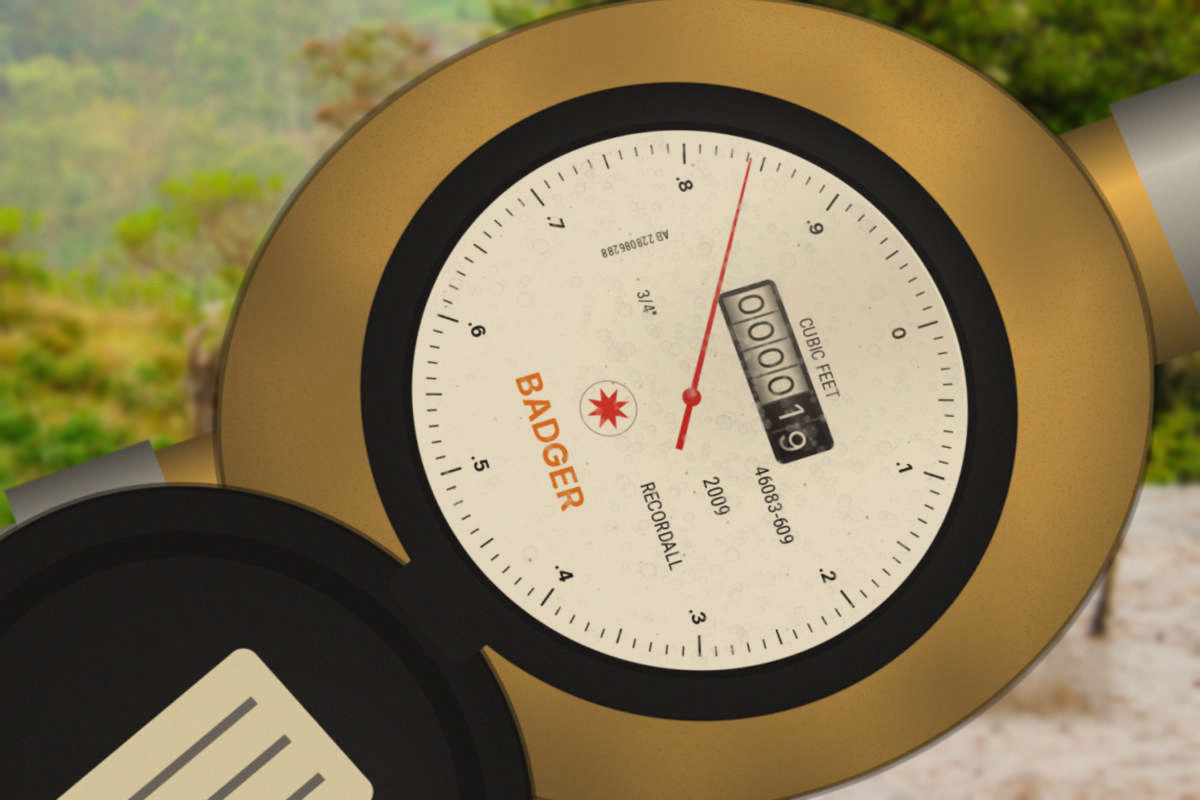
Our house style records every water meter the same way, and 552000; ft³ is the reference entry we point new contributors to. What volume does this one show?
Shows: 18.84; ft³
